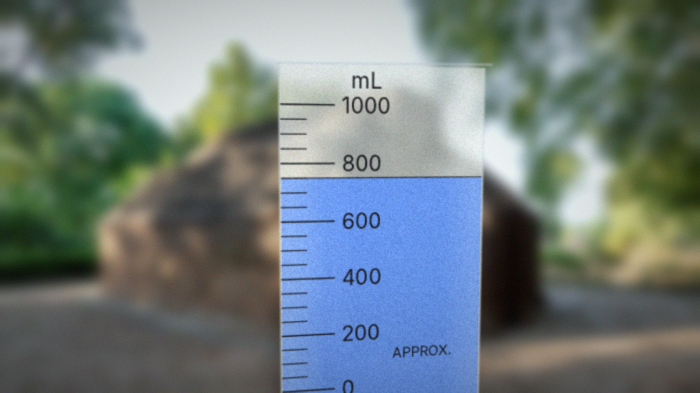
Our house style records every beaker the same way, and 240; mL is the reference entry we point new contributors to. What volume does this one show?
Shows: 750; mL
